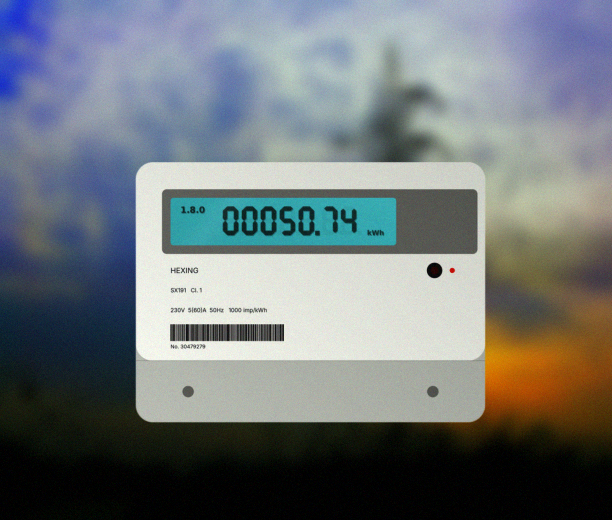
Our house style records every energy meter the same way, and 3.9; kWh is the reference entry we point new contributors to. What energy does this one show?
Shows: 50.74; kWh
